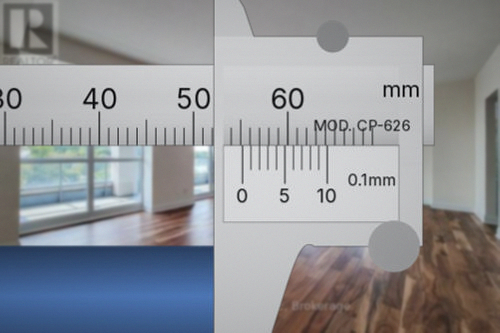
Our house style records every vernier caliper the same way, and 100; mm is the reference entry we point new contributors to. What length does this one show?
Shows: 55.2; mm
